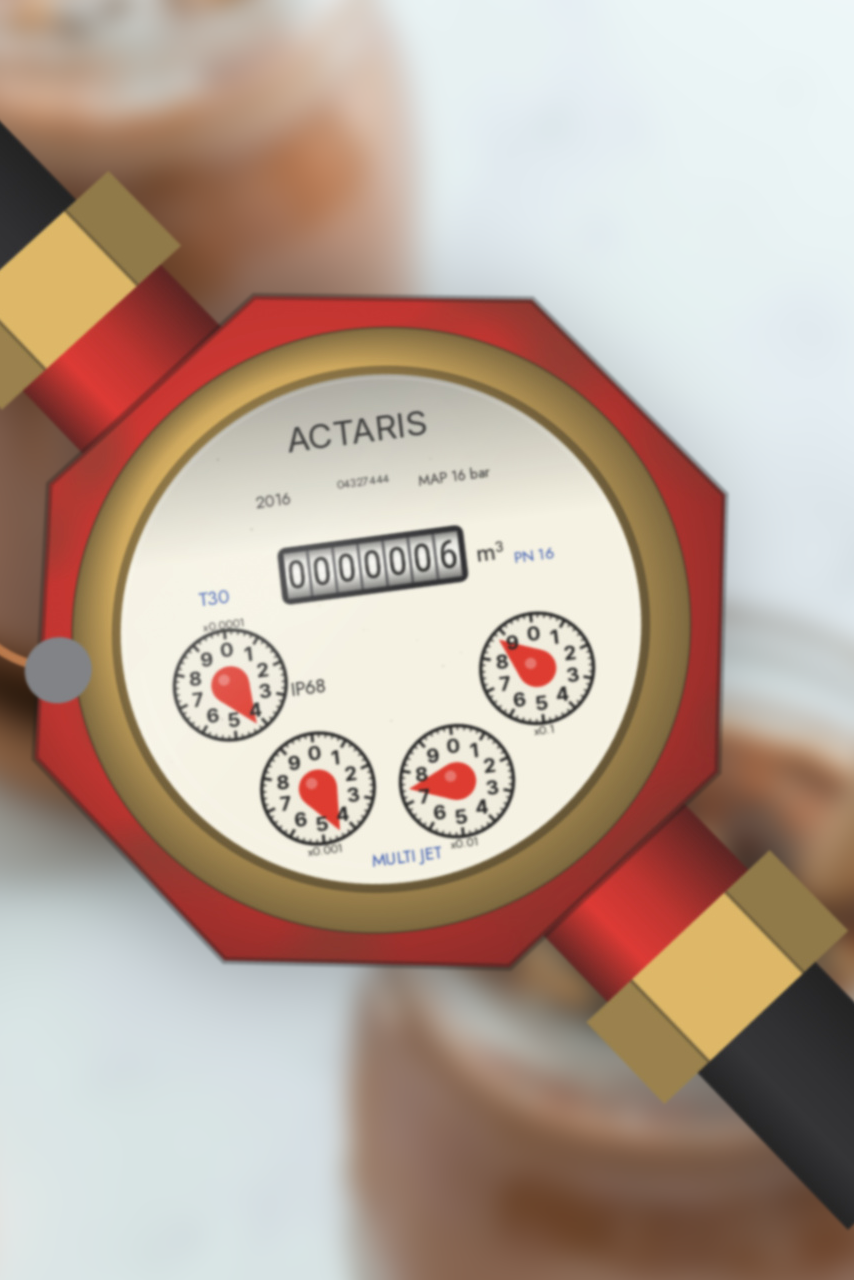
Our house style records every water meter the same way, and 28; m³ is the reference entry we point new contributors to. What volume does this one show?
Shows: 6.8744; m³
